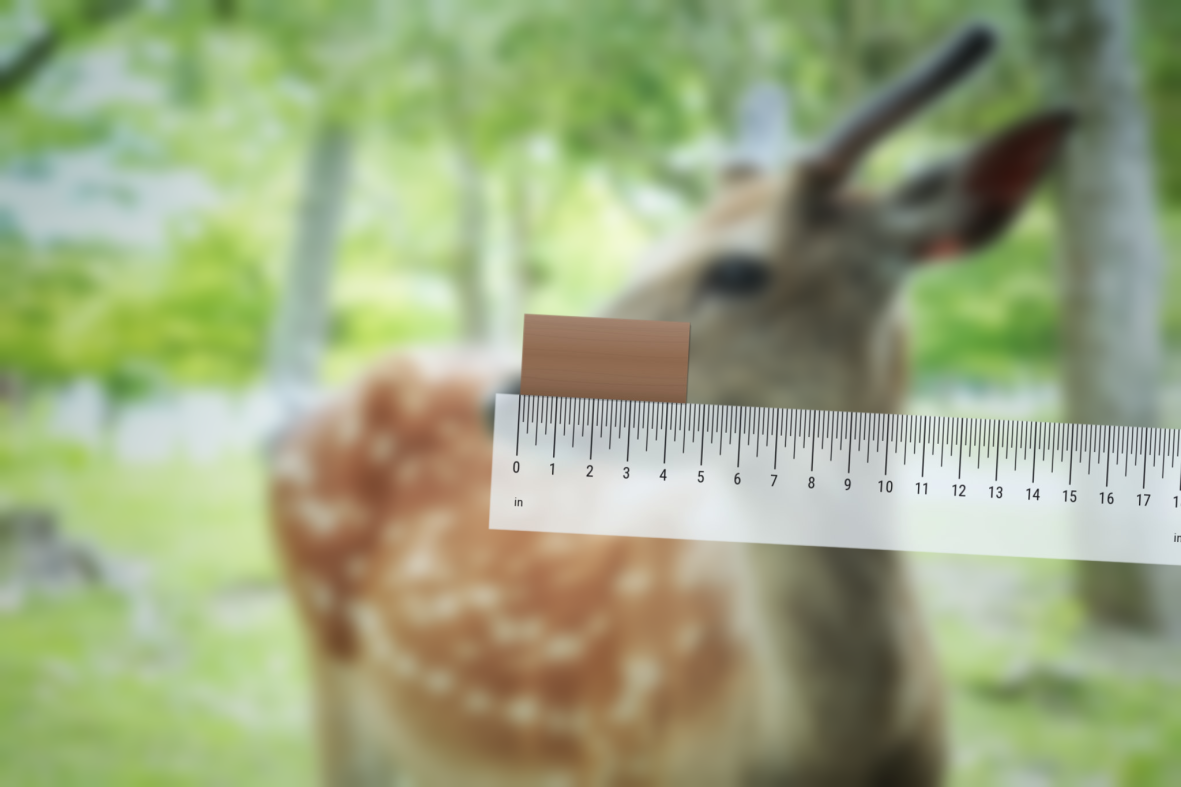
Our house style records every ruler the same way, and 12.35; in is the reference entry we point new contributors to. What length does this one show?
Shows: 4.5; in
